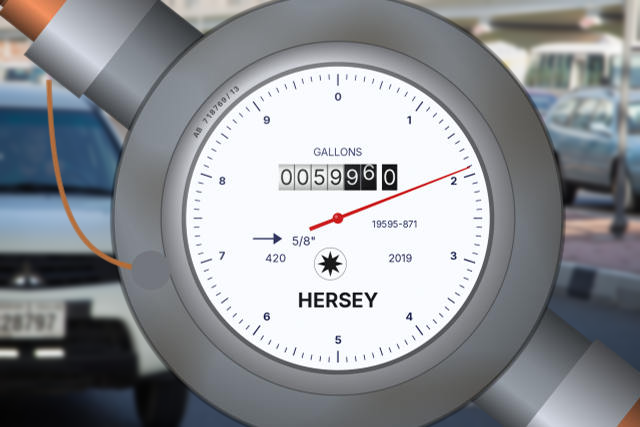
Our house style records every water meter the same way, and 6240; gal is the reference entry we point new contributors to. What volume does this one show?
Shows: 59961.9; gal
